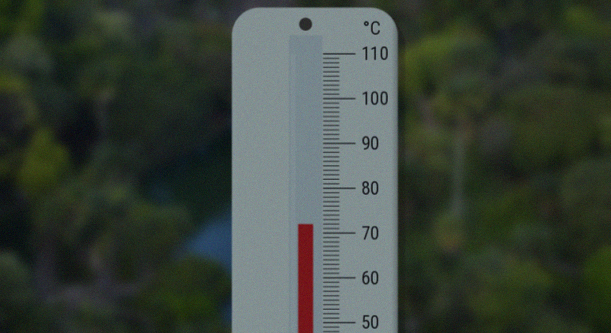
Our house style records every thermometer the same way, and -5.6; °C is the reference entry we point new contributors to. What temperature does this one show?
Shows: 72; °C
